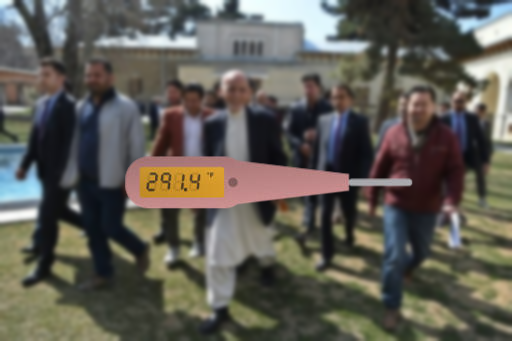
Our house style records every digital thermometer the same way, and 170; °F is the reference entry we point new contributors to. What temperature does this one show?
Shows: 291.4; °F
